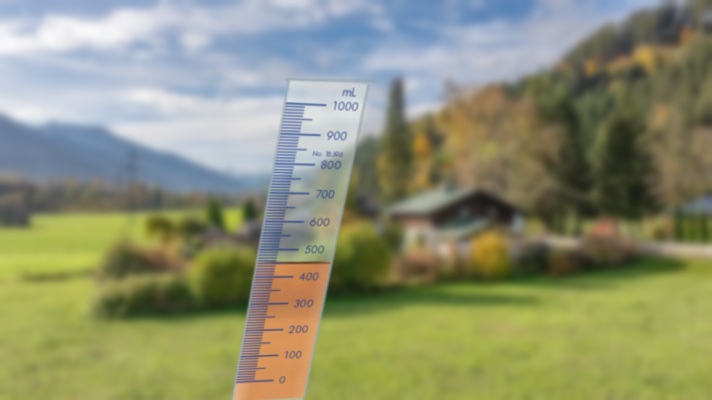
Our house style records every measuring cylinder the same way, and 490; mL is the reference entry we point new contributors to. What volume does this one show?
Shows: 450; mL
